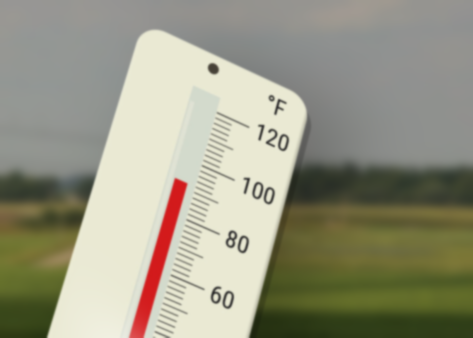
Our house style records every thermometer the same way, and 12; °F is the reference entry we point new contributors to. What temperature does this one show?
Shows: 92; °F
